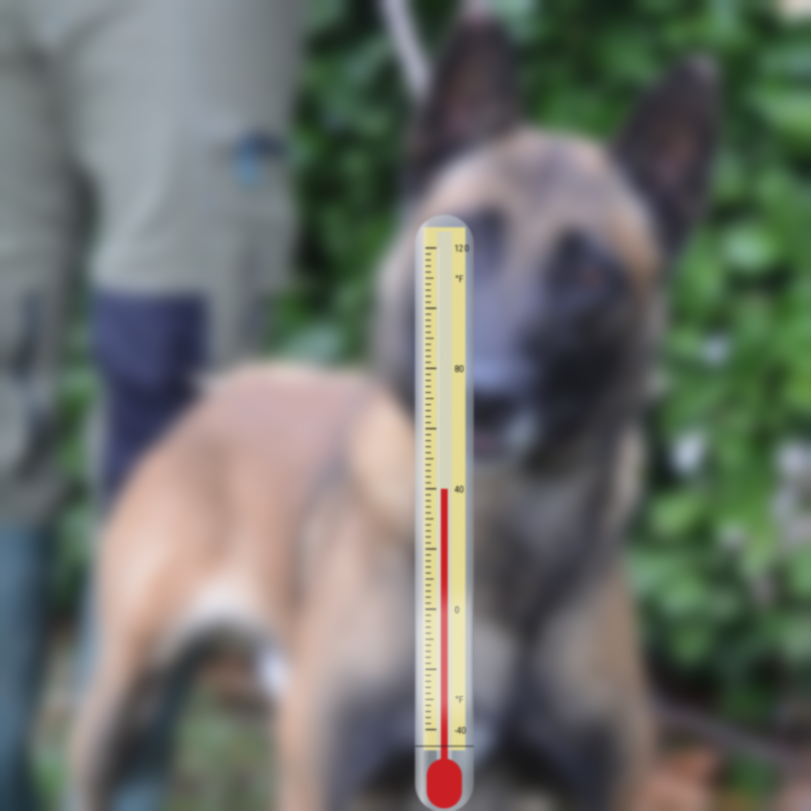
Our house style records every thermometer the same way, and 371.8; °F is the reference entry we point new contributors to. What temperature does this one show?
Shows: 40; °F
